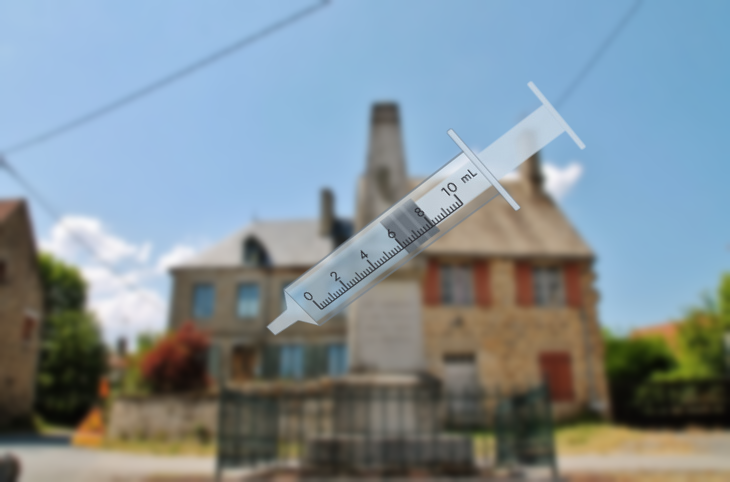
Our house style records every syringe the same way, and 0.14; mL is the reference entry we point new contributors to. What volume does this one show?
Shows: 6; mL
